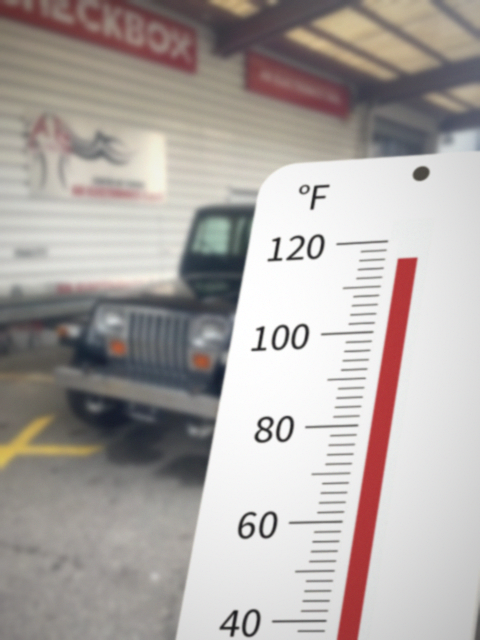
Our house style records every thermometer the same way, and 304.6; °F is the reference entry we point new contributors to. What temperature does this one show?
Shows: 116; °F
